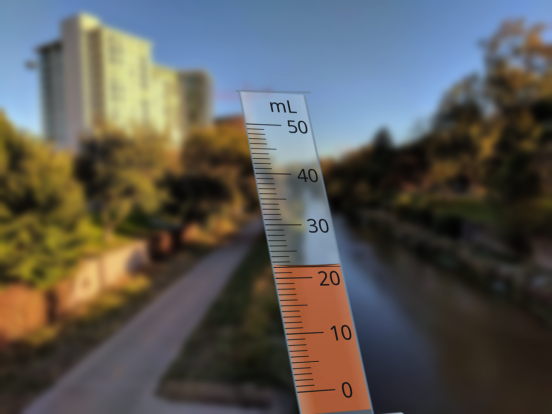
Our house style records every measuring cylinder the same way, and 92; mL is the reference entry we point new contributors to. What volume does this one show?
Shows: 22; mL
